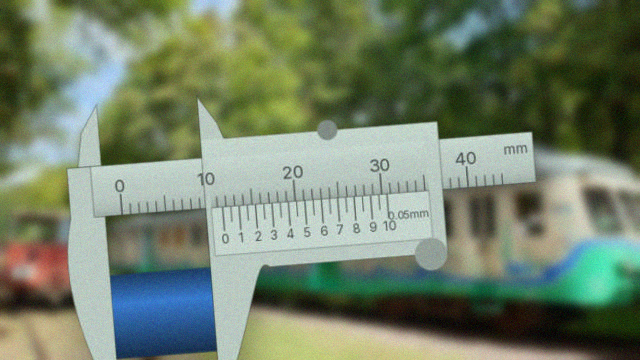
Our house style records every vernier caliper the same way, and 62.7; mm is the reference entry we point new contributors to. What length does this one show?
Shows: 11.6; mm
